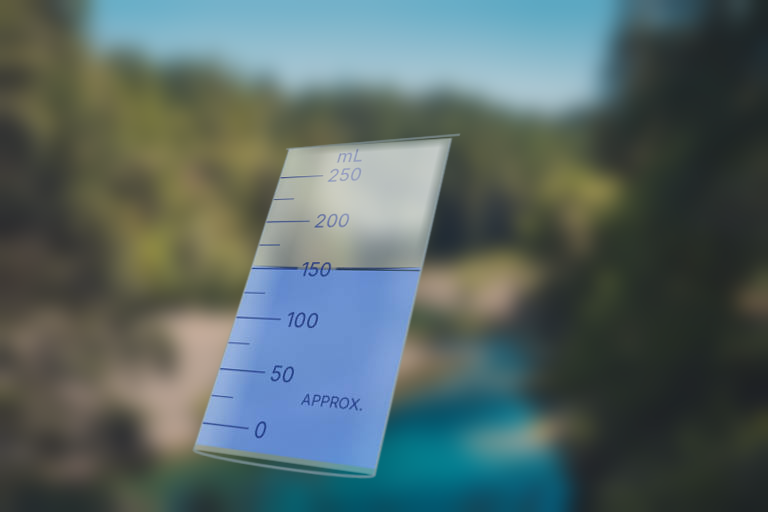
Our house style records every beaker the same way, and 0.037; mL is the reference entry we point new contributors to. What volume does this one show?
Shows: 150; mL
